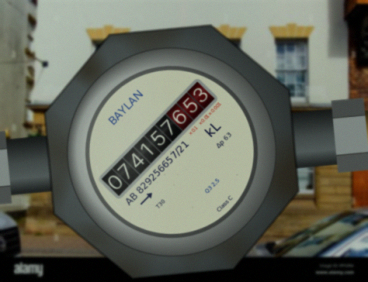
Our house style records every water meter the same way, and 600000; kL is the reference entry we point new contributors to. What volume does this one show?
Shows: 74157.653; kL
